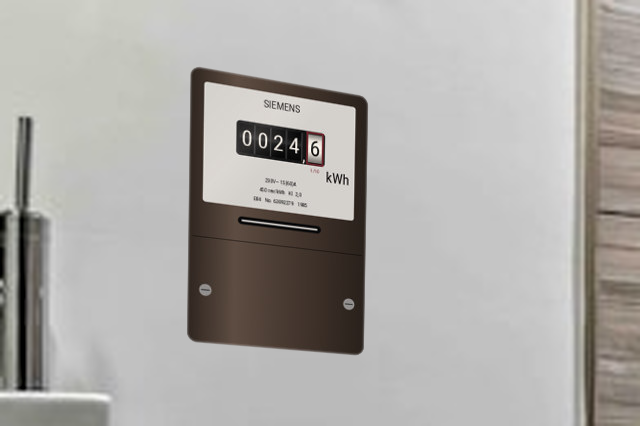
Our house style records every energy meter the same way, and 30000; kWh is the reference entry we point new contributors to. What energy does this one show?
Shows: 24.6; kWh
